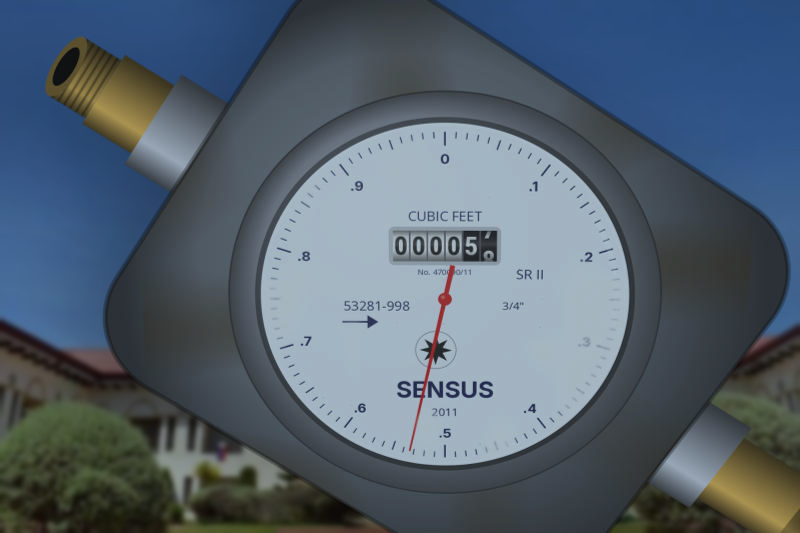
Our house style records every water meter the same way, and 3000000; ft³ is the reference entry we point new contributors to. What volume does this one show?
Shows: 57.53; ft³
